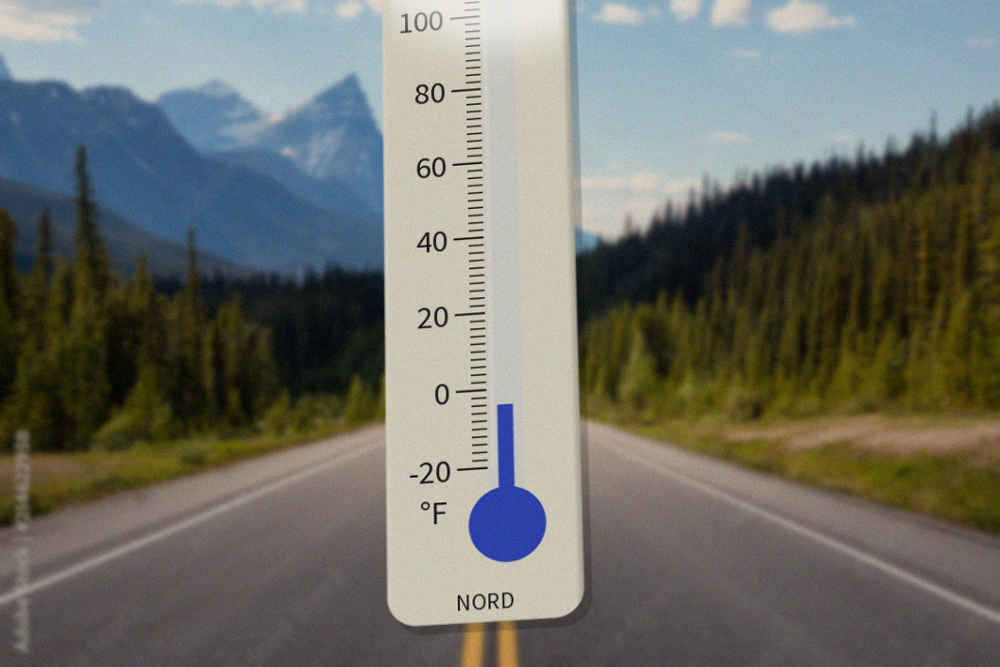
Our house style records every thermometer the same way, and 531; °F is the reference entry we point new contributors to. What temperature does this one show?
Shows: -4; °F
